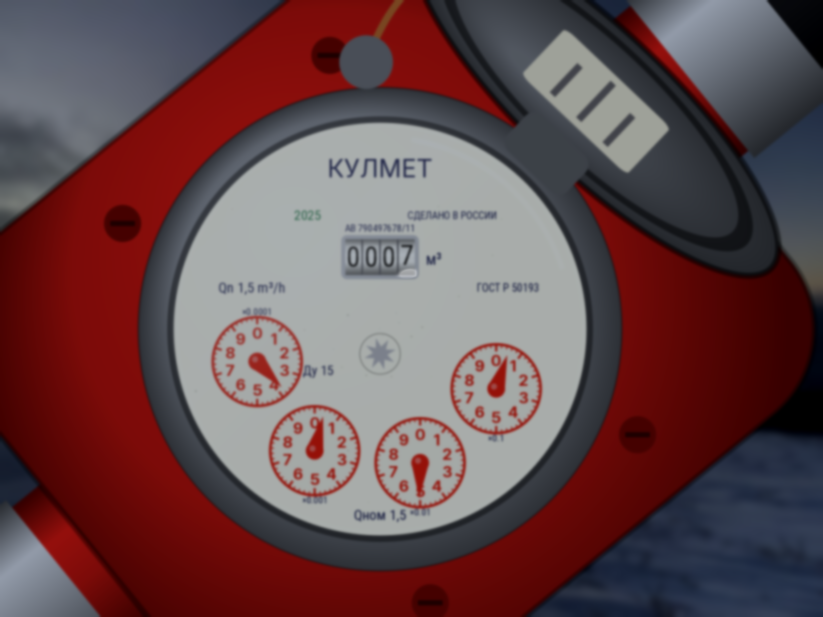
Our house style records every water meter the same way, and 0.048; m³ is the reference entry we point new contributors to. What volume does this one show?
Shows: 7.0503; m³
